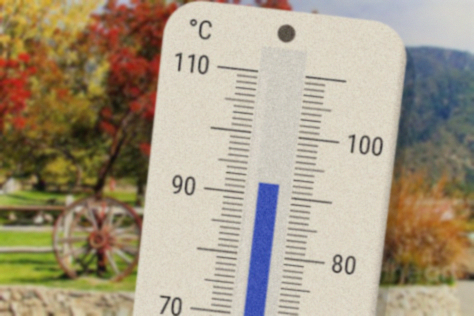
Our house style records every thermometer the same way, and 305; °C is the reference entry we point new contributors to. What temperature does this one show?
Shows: 92; °C
